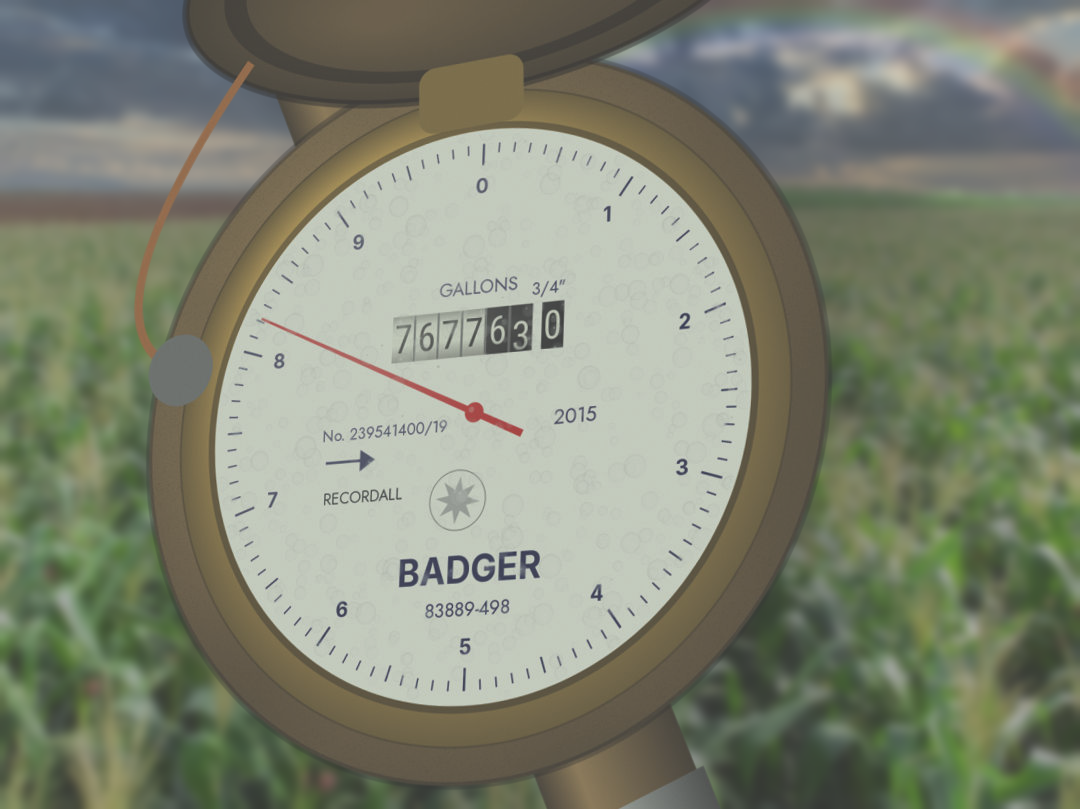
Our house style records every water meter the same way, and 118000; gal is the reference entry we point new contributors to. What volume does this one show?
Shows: 7677628.2; gal
